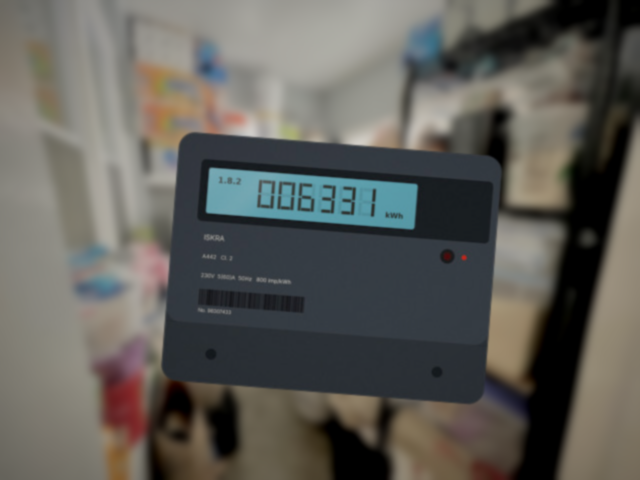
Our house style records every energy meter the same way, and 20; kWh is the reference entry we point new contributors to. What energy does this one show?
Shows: 6331; kWh
